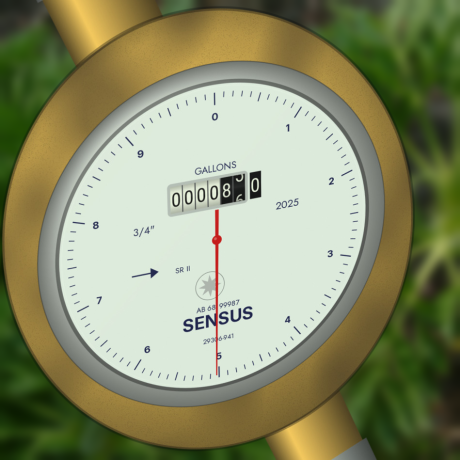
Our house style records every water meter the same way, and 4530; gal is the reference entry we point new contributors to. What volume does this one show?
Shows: 855.0; gal
